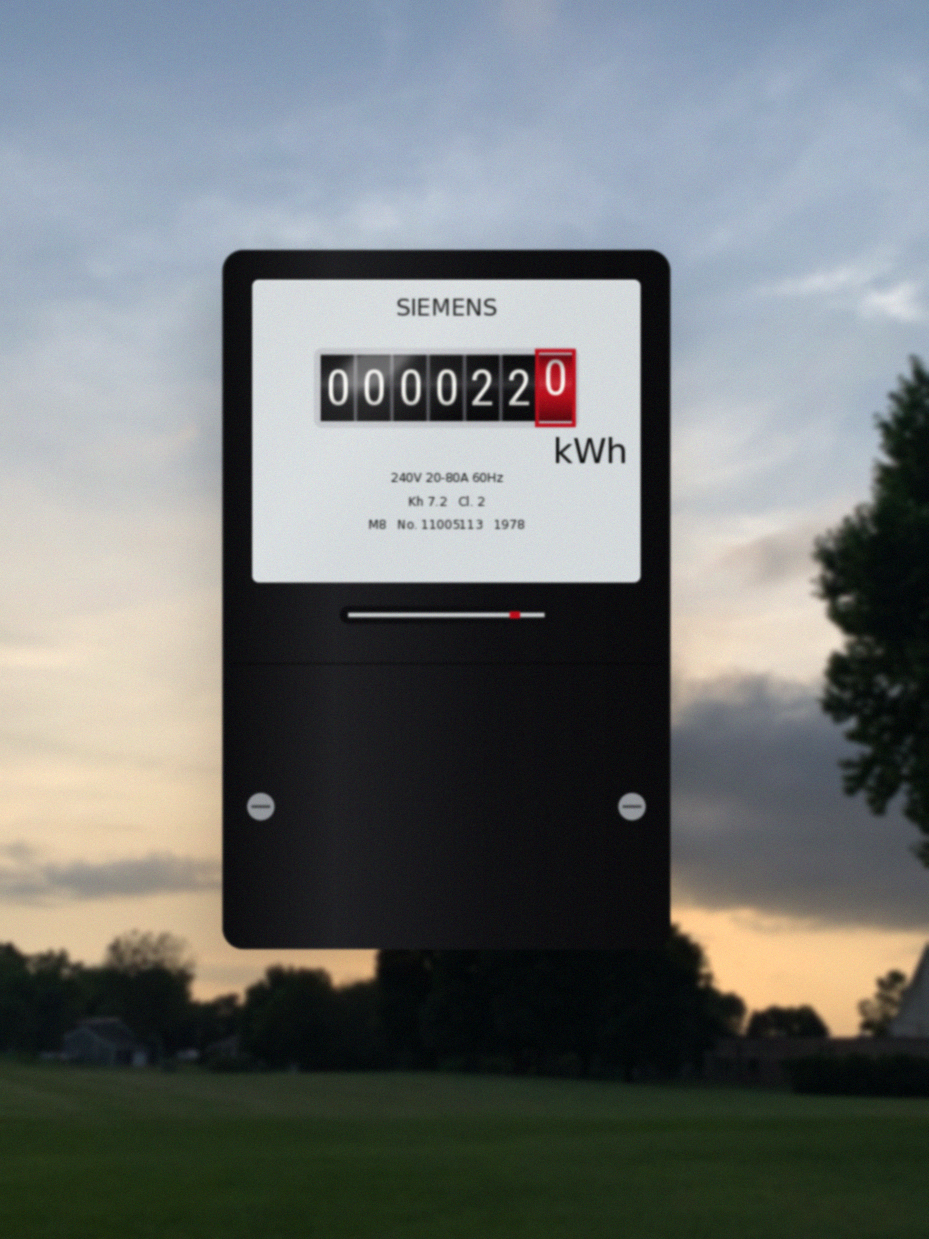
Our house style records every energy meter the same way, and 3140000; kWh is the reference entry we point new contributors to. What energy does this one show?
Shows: 22.0; kWh
